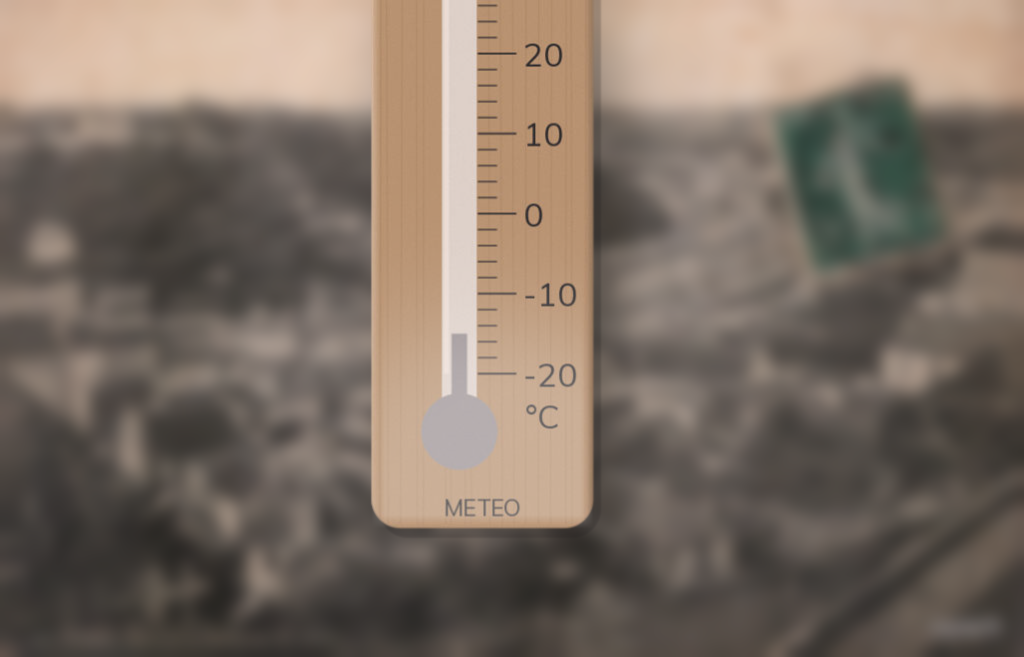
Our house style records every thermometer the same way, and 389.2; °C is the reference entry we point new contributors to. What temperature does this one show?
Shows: -15; °C
